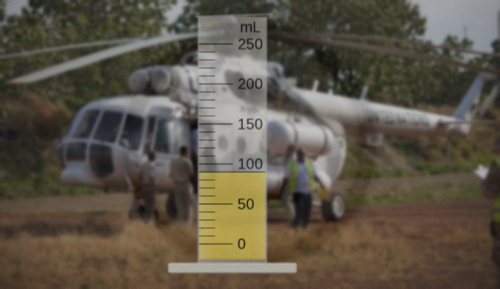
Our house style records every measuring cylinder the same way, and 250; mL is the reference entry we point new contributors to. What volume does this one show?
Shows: 90; mL
